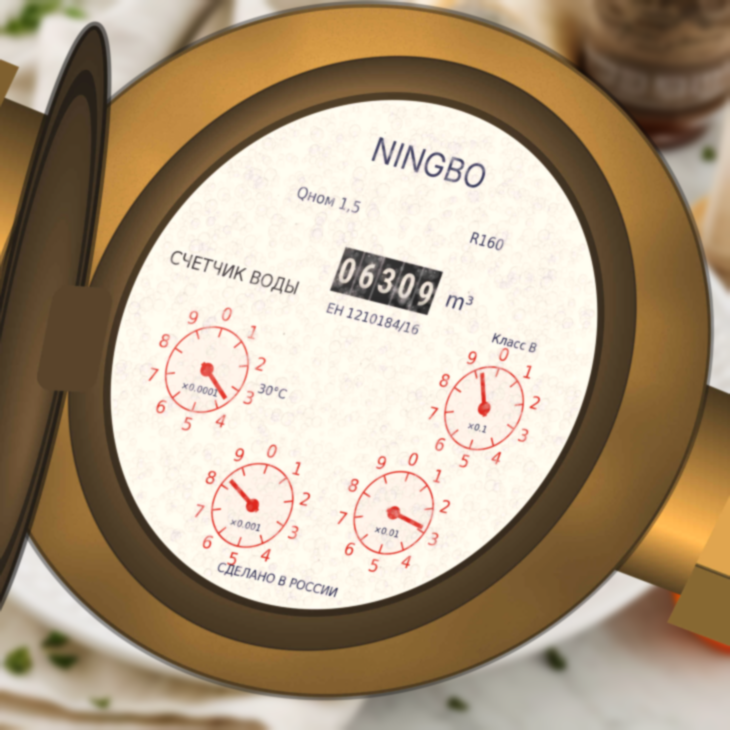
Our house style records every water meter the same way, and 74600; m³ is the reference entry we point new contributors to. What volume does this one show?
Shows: 6308.9283; m³
